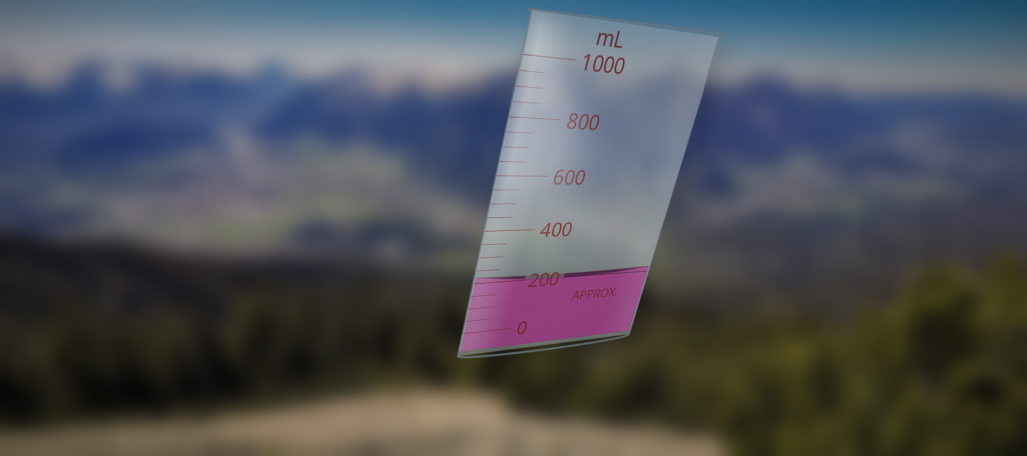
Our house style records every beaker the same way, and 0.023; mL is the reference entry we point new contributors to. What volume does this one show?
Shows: 200; mL
